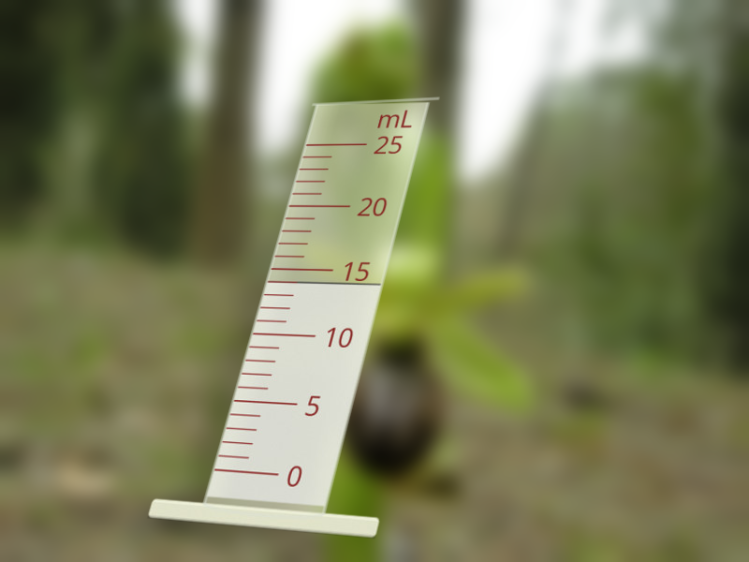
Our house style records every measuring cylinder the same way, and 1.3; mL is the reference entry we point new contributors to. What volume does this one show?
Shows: 14; mL
